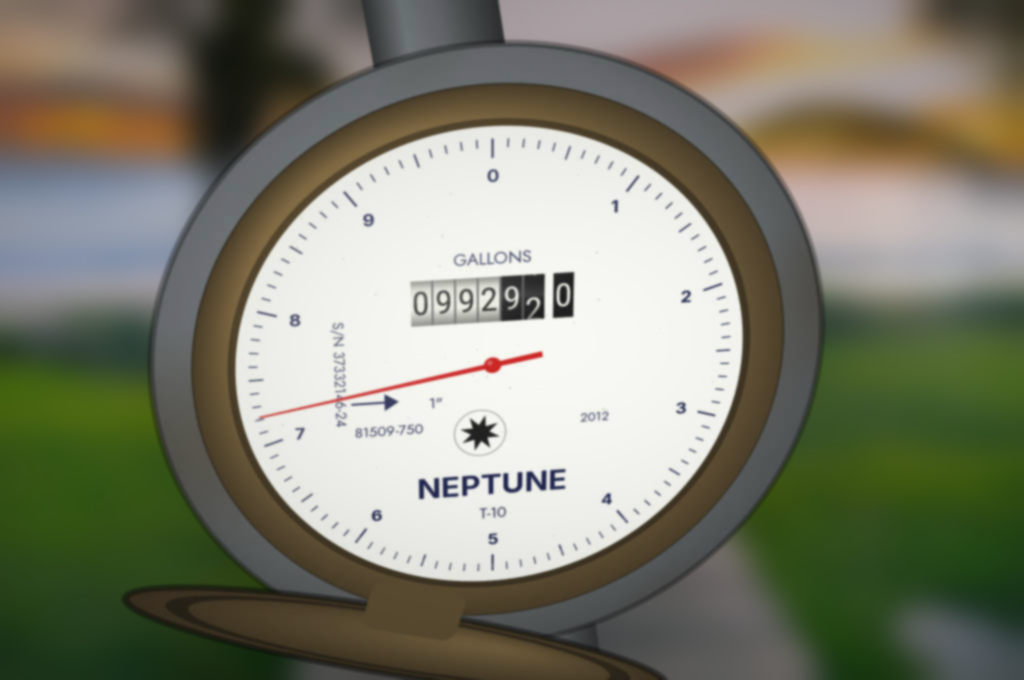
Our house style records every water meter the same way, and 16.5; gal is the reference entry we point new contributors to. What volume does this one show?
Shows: 992917.2; gal
